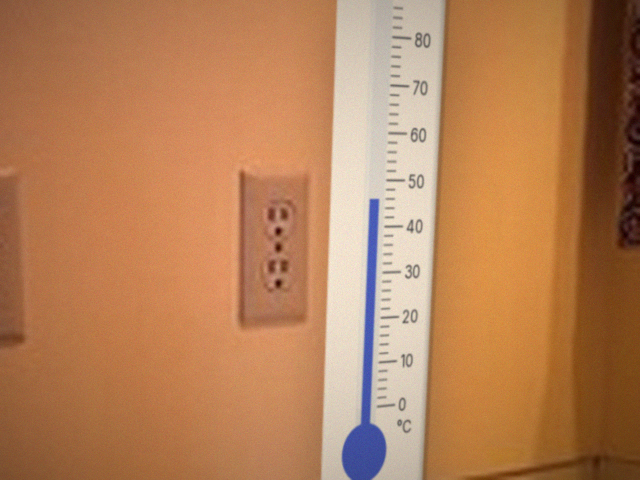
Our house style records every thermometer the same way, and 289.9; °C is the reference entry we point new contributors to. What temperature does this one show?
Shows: 46; °C
